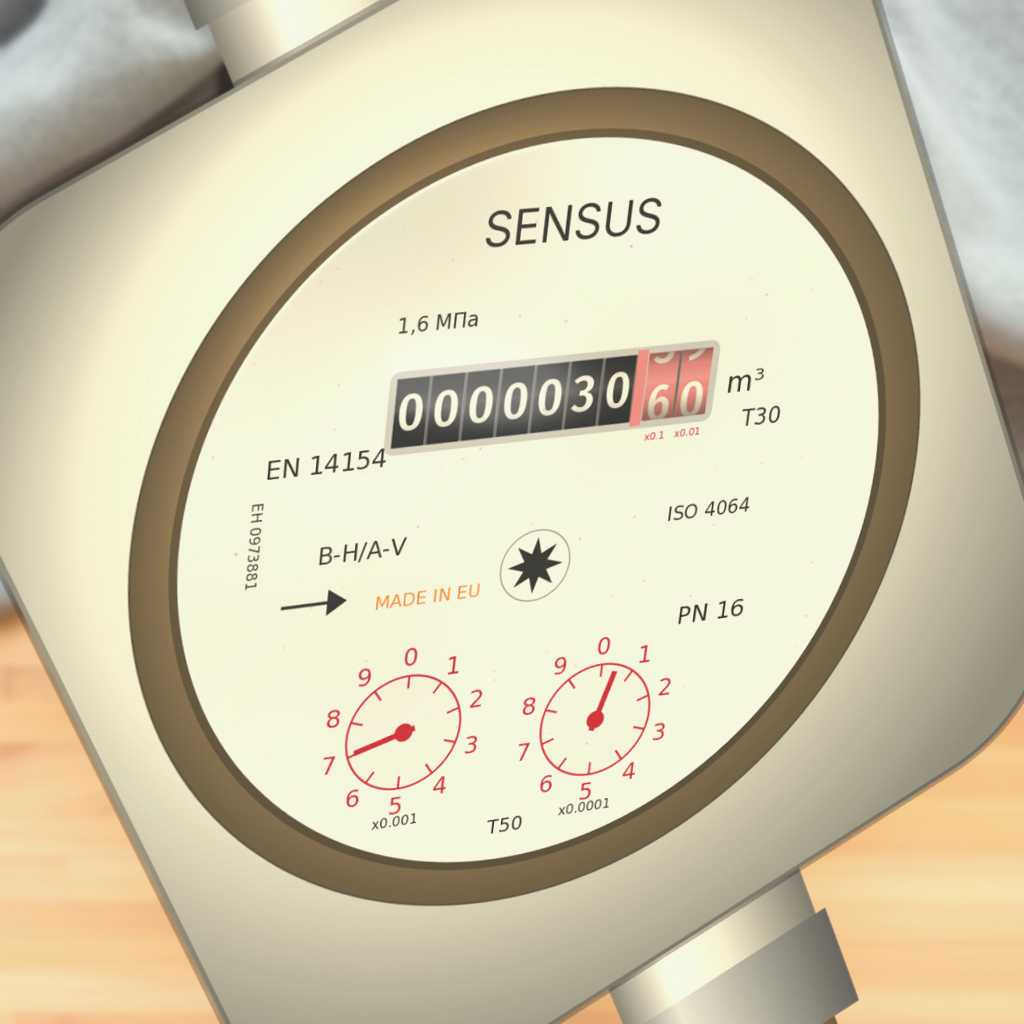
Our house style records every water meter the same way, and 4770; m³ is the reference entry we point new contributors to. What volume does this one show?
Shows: 30.5970; m³
